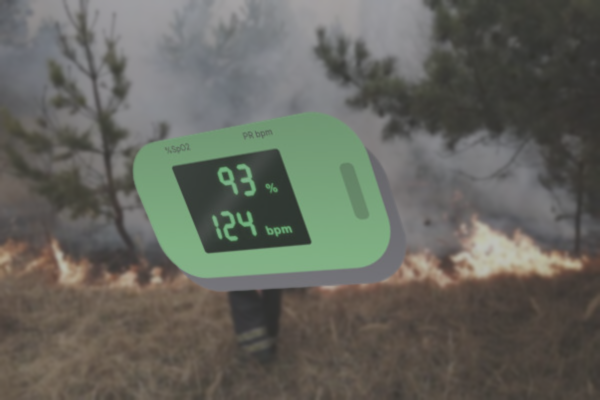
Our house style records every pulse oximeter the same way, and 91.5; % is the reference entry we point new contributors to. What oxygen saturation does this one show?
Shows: 93; %
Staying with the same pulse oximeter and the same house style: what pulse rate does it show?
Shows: 124; bpm
